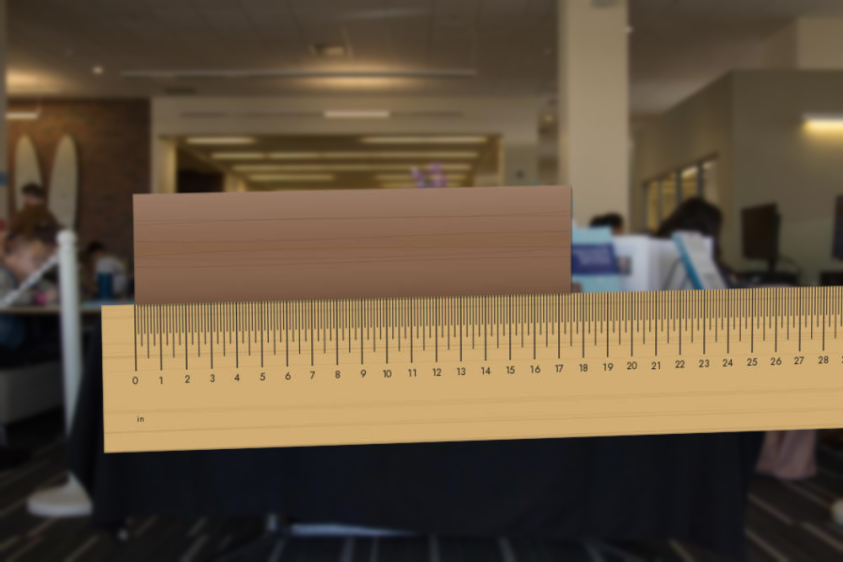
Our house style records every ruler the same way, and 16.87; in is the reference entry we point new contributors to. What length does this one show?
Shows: 17.5; in
